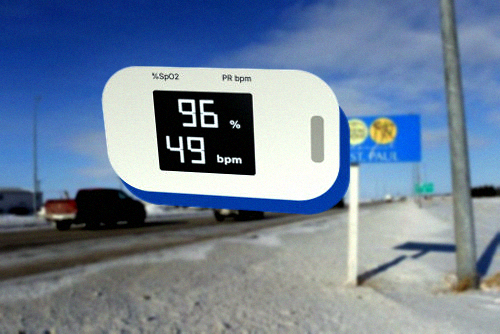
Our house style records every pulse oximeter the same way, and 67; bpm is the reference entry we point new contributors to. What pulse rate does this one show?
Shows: 49; bpm
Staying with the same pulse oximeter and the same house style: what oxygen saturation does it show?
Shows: 96; %
